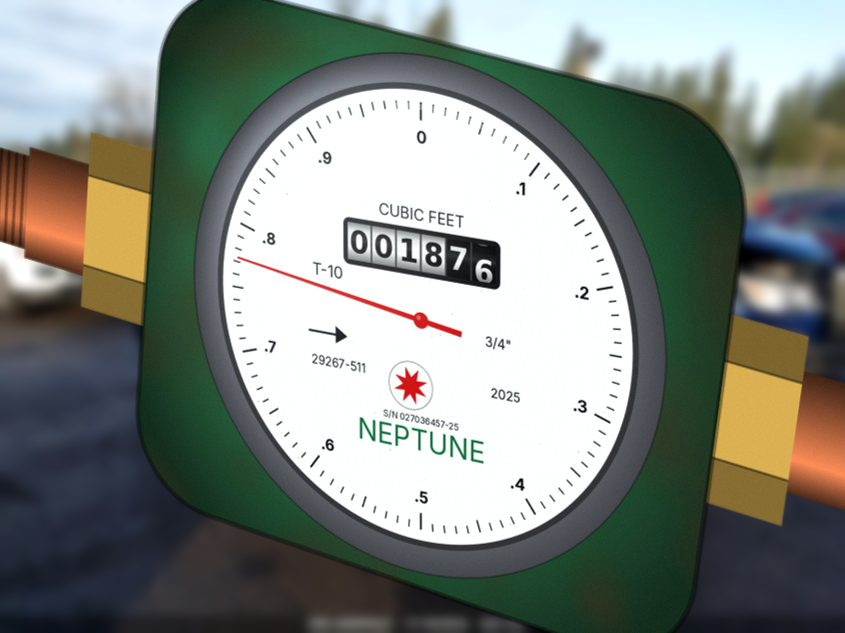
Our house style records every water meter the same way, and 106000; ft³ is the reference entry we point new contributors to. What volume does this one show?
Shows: 1875.77; ft³
